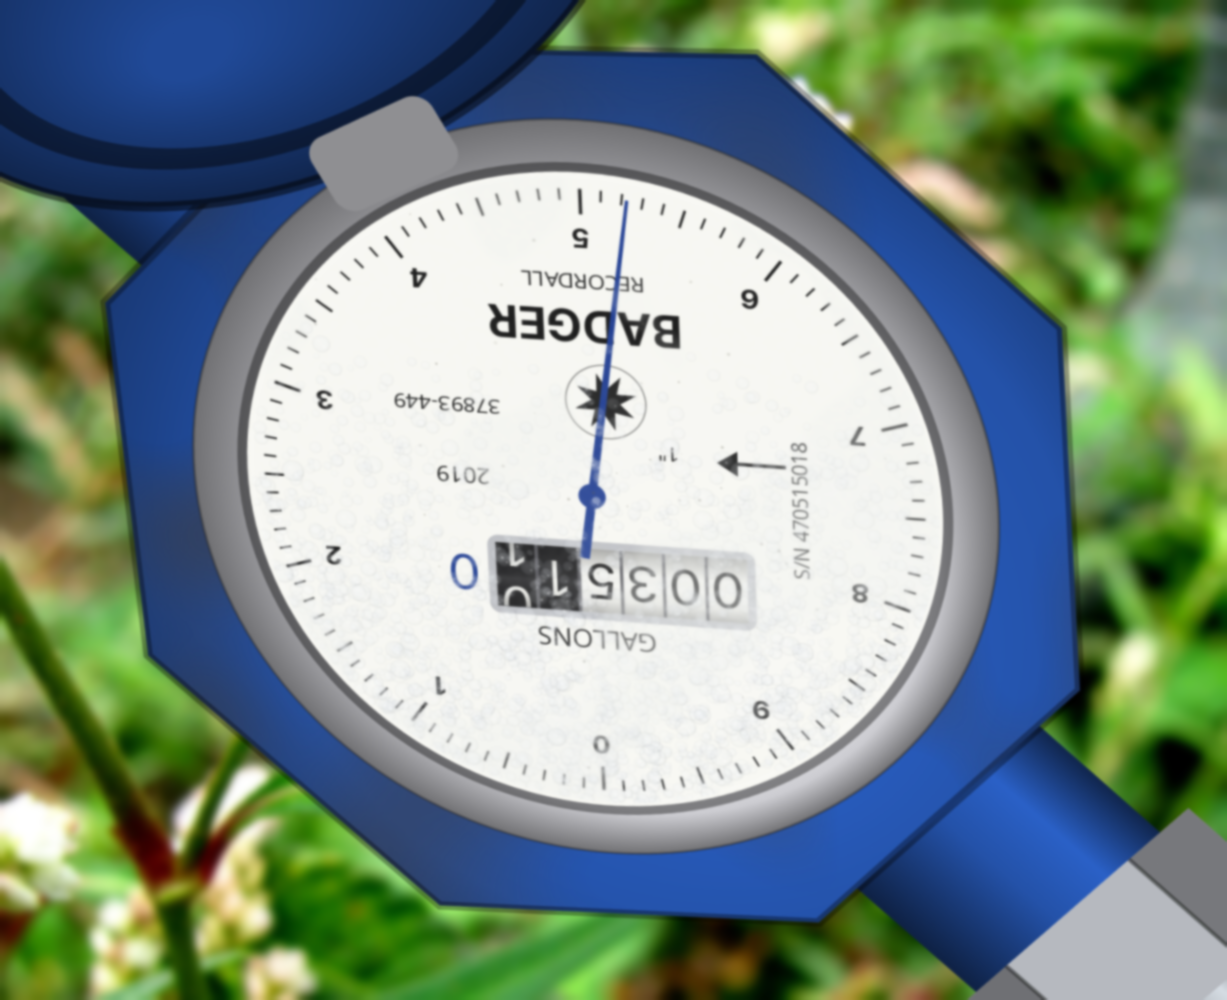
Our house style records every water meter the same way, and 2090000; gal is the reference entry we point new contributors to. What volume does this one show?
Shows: 35105.2; gal
